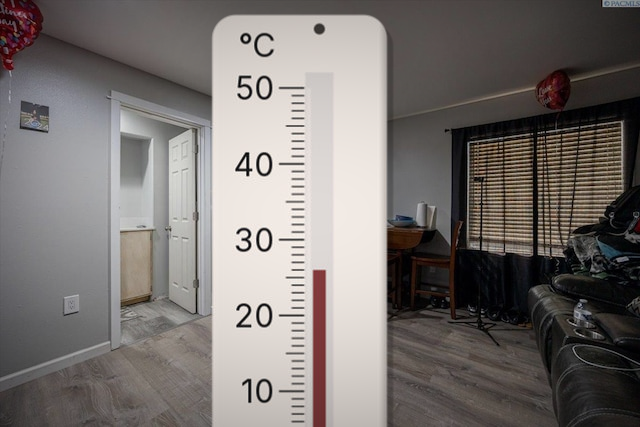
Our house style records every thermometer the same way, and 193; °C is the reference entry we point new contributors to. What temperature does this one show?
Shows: 26; °C
